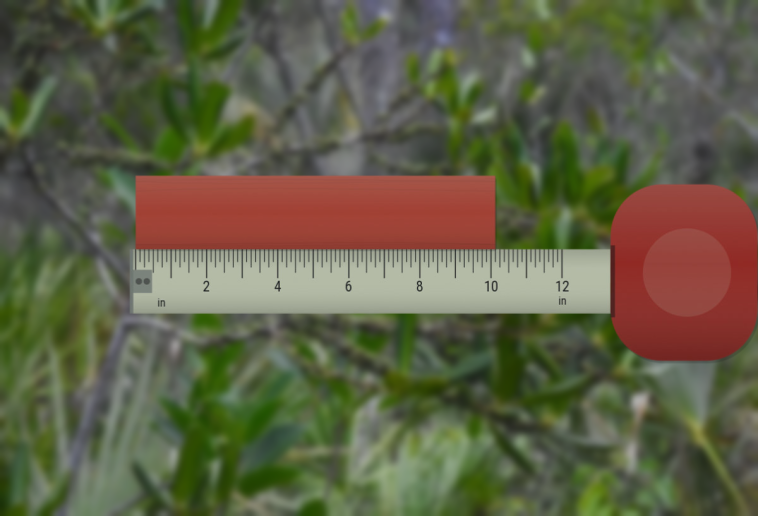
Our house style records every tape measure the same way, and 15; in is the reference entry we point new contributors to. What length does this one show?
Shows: 10.125; in
